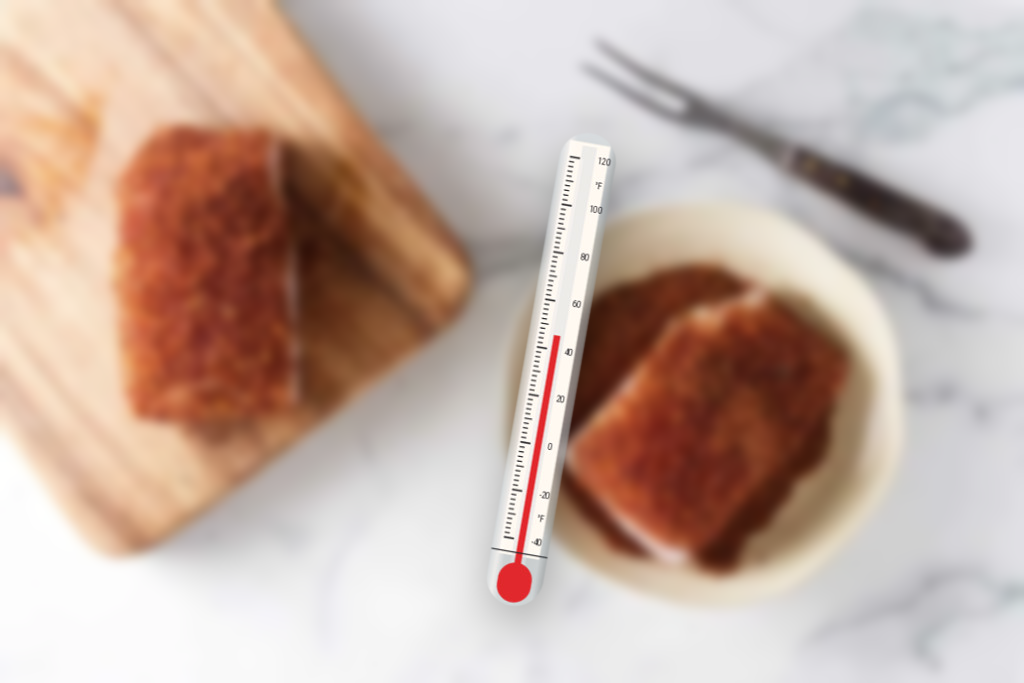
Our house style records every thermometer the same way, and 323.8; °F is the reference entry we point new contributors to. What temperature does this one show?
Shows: 46; °F
